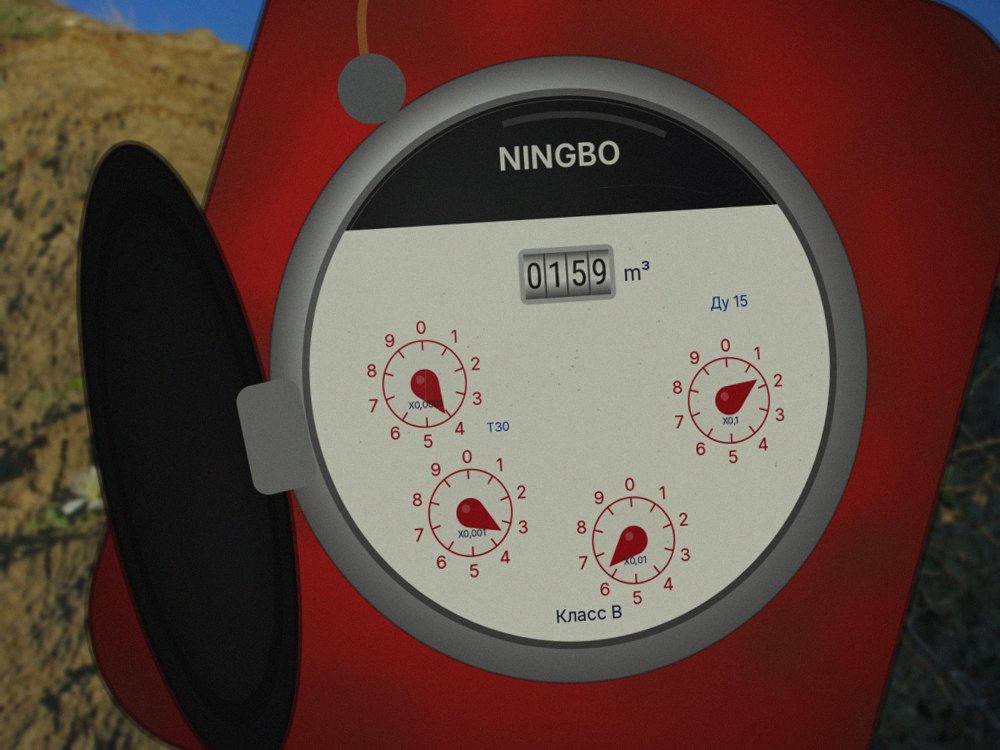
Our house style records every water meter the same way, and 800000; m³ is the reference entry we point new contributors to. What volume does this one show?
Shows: 159.1634; m³
